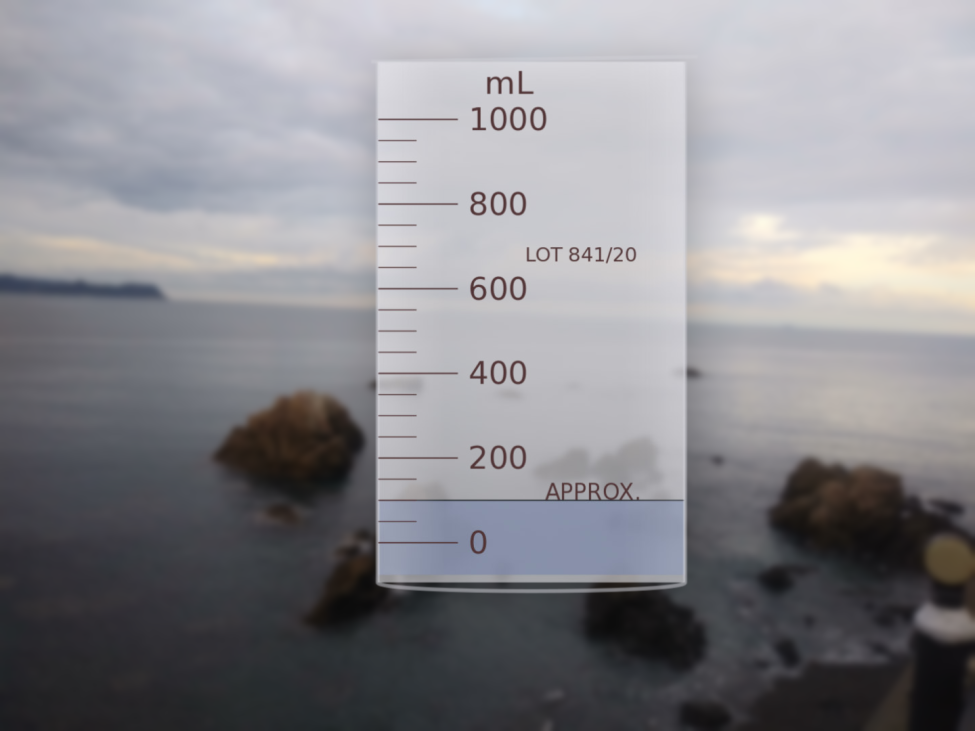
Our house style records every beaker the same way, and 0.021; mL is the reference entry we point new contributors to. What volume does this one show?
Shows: 100; mL
